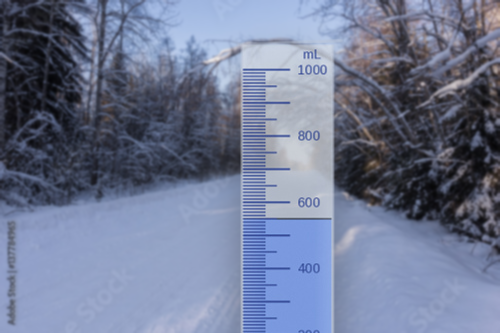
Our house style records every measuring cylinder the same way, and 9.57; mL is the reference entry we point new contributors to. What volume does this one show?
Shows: 550; mL
